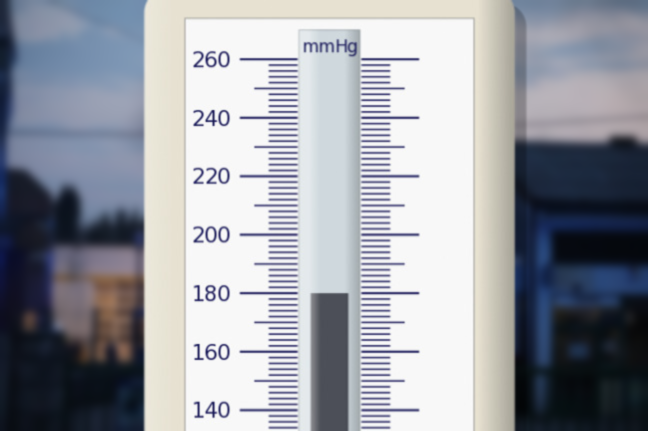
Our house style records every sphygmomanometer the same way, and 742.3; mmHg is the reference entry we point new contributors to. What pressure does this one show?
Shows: 180; mmHg
